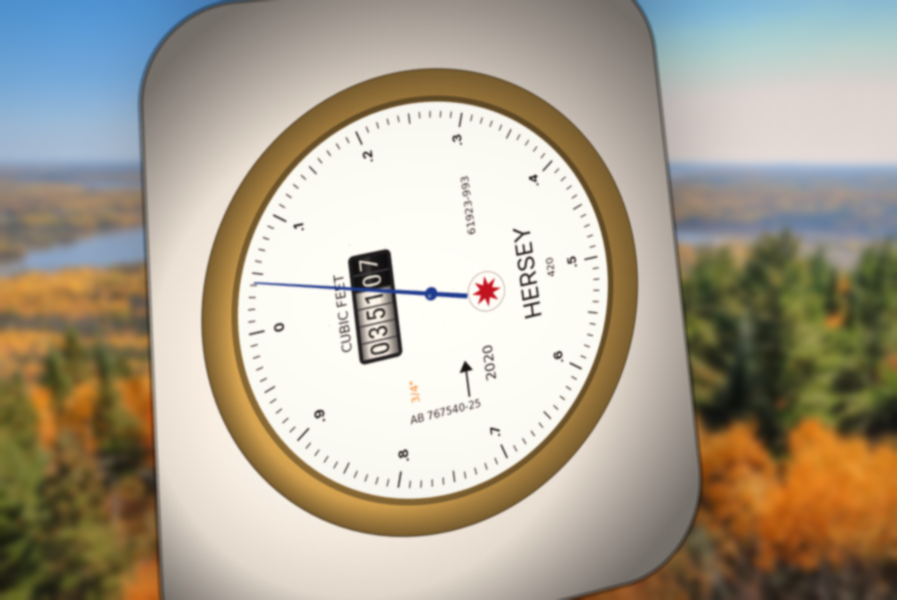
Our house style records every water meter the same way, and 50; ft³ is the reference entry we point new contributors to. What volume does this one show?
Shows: 35107.04; ft³
